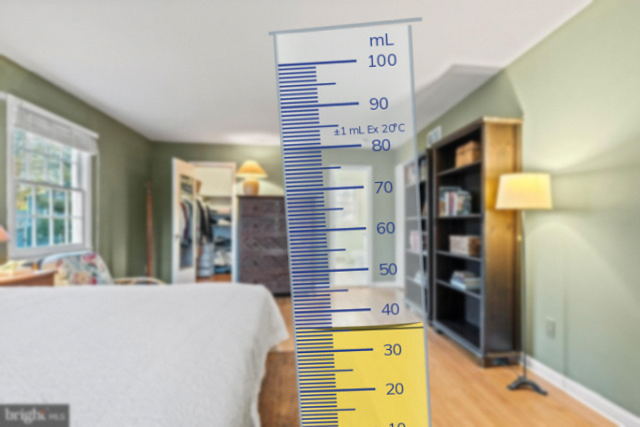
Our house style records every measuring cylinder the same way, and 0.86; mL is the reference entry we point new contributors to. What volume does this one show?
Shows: 35; mL
